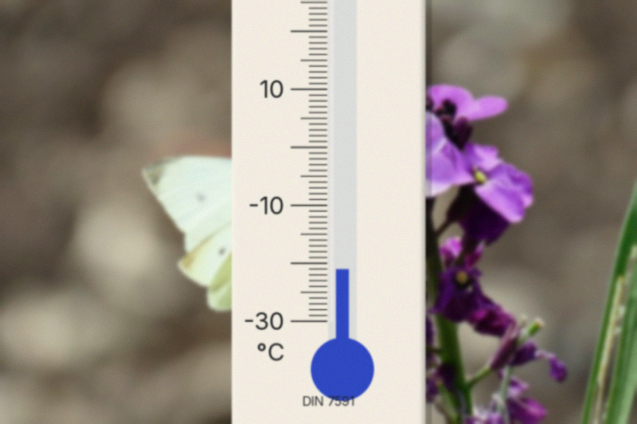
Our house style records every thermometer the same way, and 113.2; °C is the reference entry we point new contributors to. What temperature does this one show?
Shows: -21; °C
